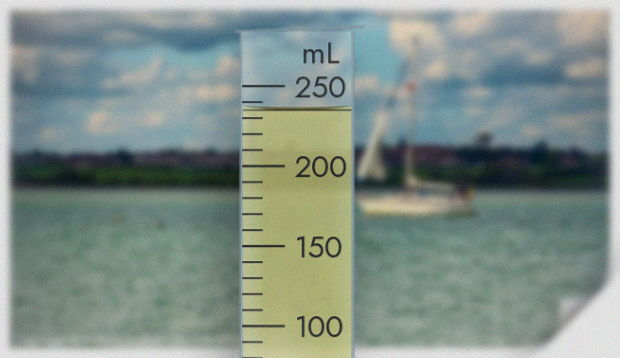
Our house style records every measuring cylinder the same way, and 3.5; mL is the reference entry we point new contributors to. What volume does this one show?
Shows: 235; mL
